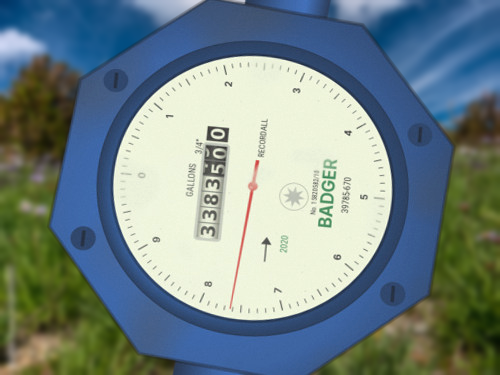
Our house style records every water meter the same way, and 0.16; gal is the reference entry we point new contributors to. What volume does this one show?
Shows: 3383497.6; gal
